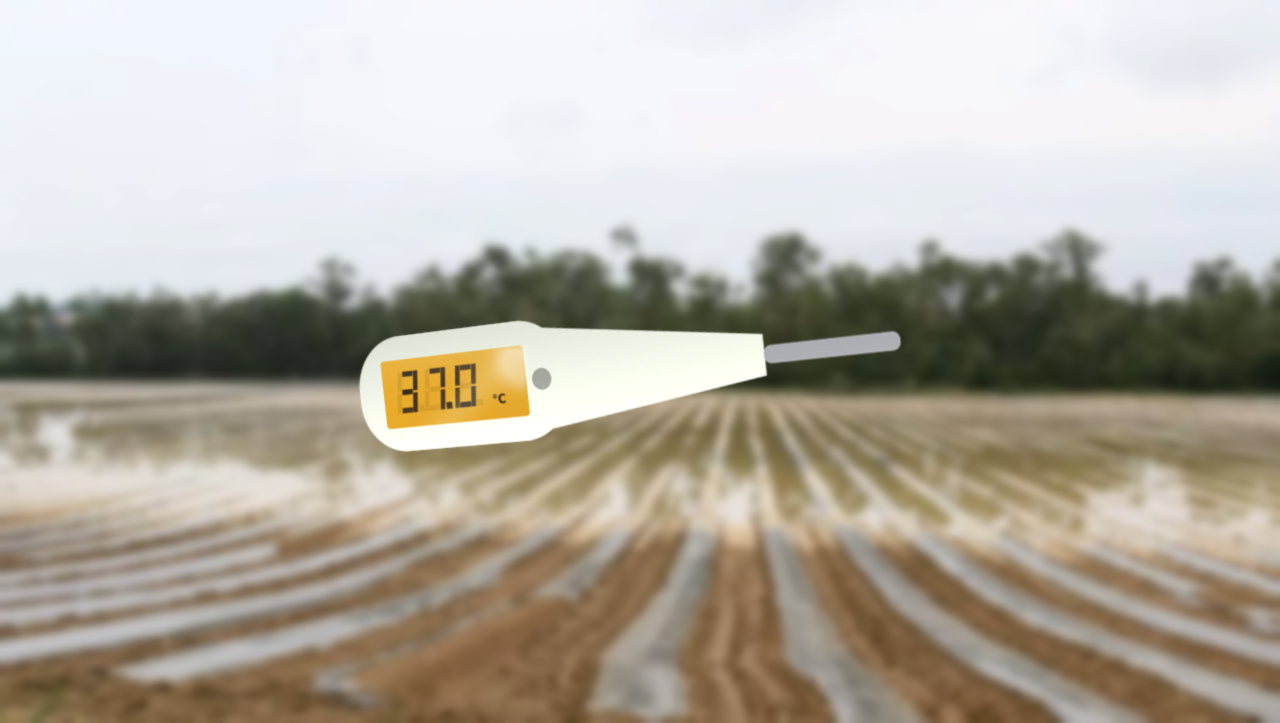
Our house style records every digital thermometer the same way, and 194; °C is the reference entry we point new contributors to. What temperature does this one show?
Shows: 37.0; °C
